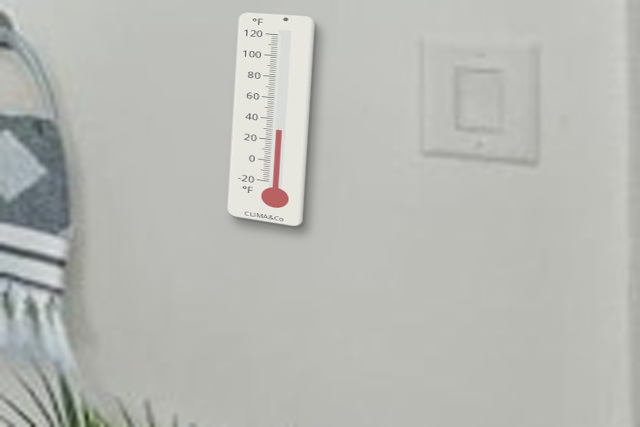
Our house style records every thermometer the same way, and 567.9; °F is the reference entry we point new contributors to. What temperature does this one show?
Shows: 30; °F
